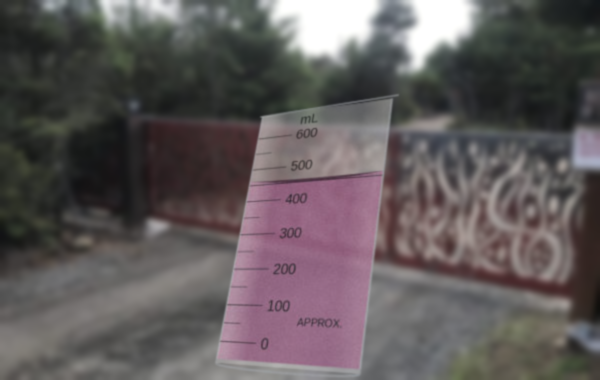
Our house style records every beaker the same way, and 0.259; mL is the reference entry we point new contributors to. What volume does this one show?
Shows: 450; mL
